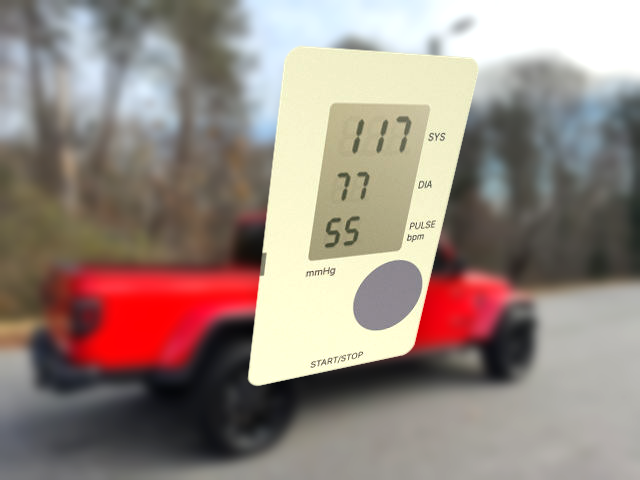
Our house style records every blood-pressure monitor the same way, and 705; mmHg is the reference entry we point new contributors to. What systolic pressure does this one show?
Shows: 117; mmHg
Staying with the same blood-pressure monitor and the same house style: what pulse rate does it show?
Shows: 55; bpm
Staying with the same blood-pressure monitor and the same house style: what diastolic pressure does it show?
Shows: 77; mmHg
